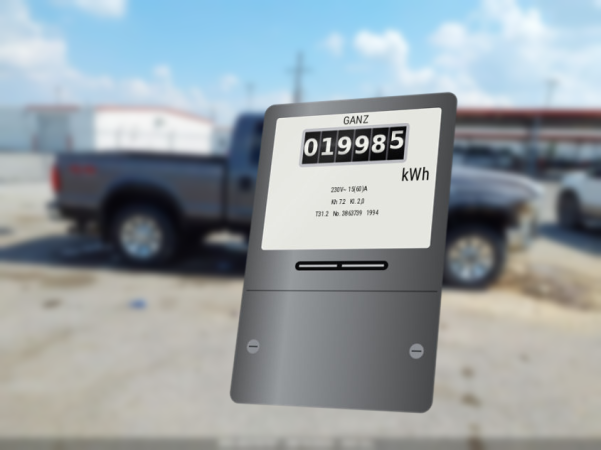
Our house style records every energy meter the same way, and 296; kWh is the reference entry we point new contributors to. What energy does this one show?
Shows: 19985; kWh
